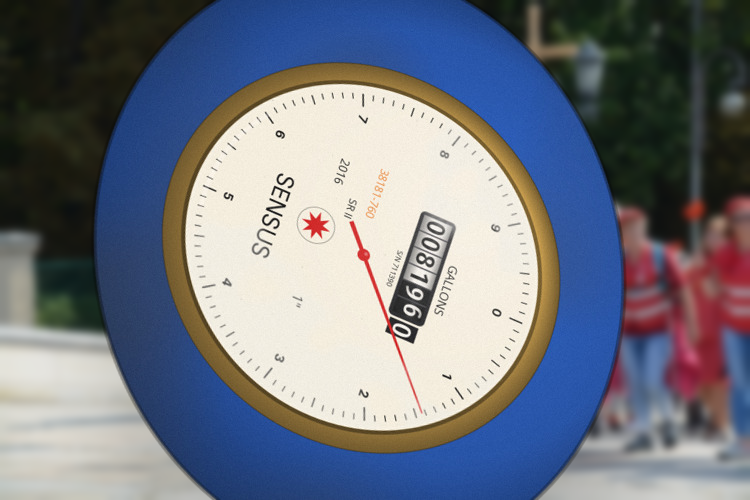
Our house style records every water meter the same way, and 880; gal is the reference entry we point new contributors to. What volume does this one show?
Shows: 81961.4; gal
